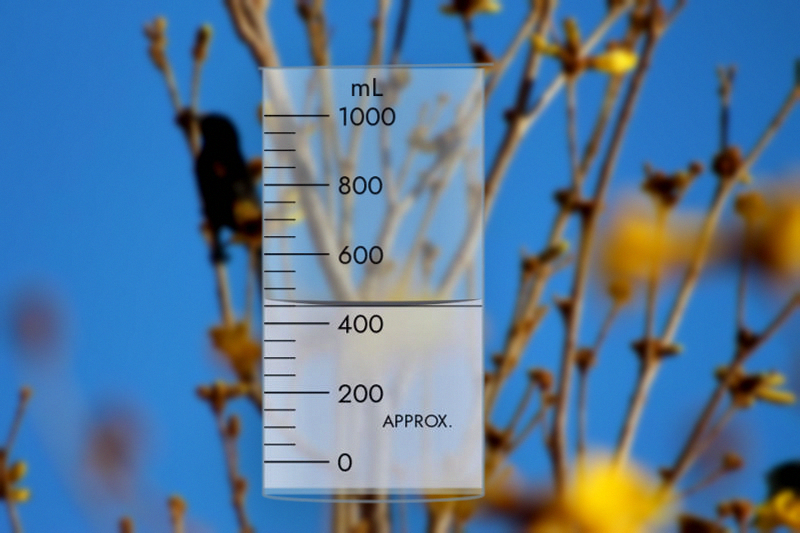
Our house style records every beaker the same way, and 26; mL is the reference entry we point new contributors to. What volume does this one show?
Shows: 450; mL
